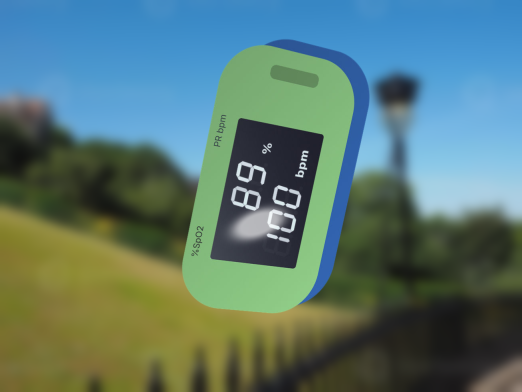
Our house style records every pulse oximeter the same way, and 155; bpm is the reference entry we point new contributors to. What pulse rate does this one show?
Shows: 100; bpm
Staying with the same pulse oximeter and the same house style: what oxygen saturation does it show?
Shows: 89; %
